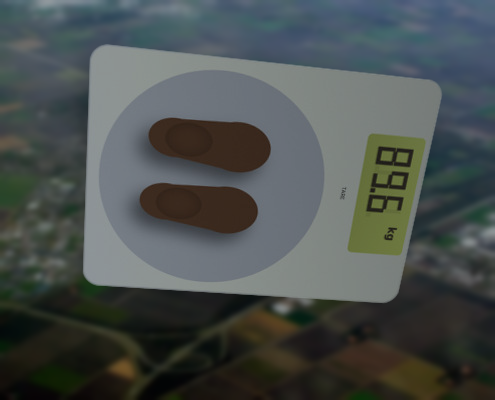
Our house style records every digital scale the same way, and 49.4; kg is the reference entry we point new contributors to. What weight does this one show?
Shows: 89.6; kg
